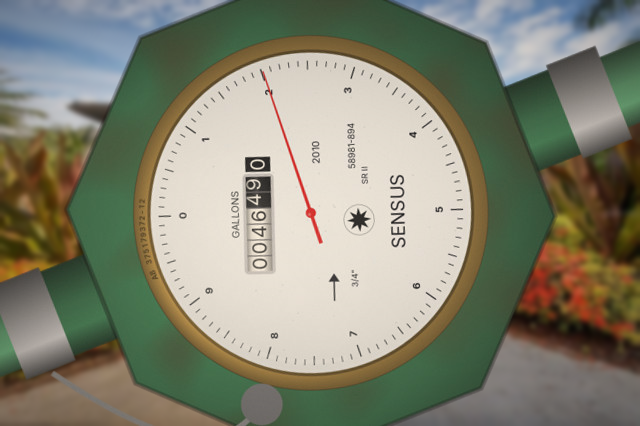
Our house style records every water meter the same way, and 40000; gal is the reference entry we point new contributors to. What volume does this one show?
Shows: 46492.0; gal
